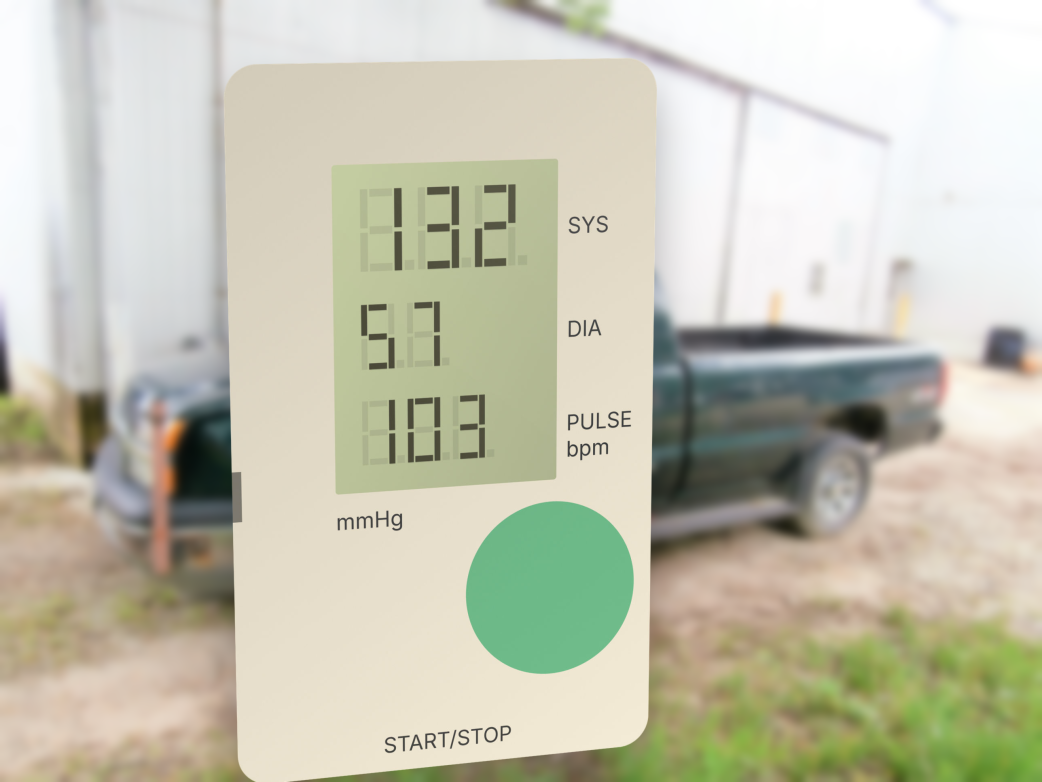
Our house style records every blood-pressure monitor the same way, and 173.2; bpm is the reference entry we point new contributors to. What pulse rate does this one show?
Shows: 103; bpm
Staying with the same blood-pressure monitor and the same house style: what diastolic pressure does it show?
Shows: 57; mmHg
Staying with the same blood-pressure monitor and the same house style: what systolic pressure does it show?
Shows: 132; mmHg
